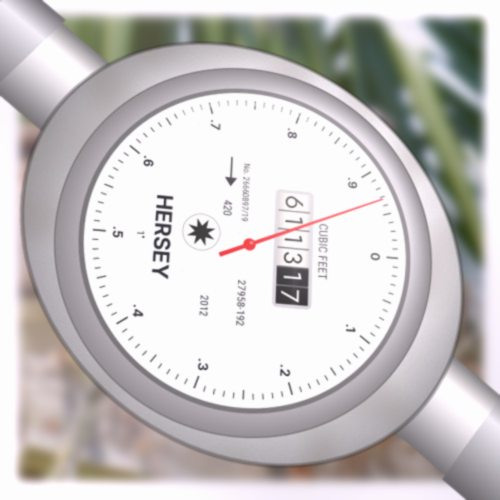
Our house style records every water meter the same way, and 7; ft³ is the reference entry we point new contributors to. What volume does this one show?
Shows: 611316.93; ft³
